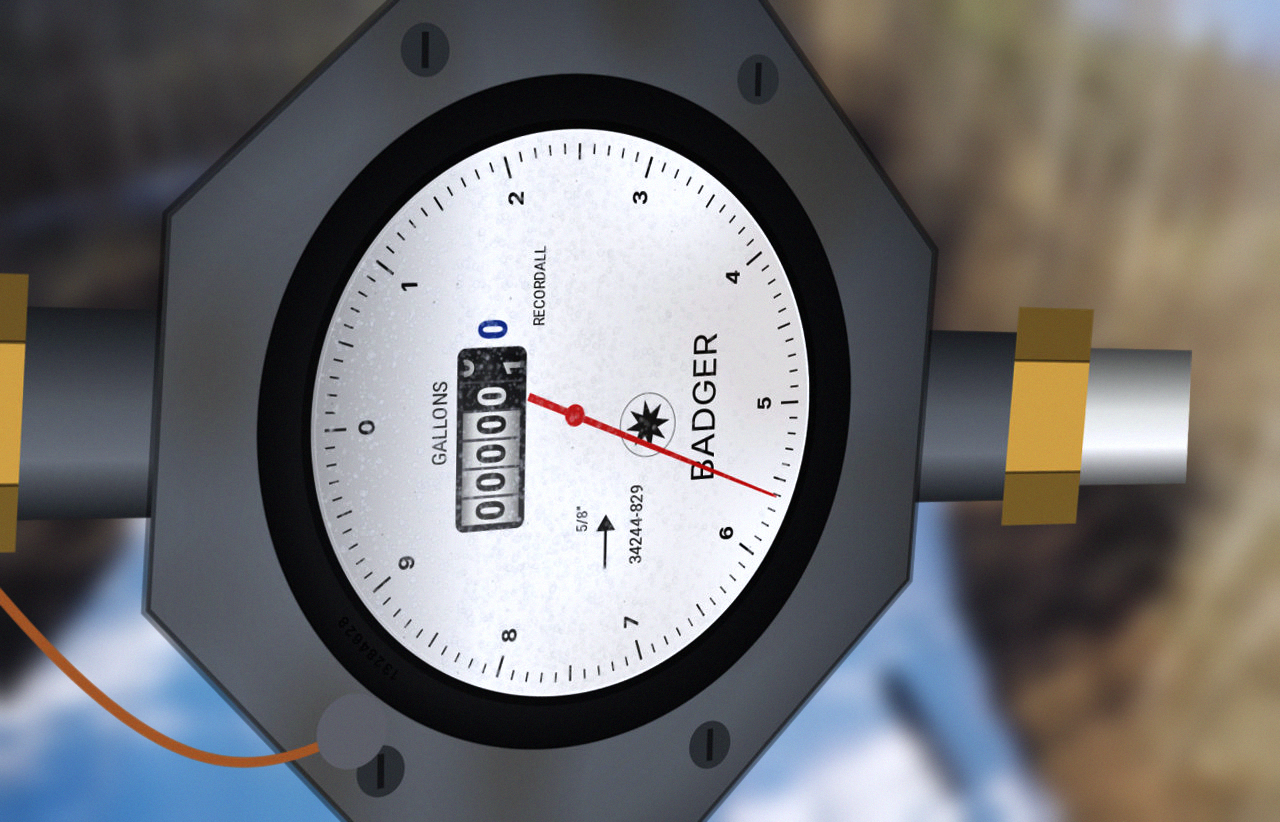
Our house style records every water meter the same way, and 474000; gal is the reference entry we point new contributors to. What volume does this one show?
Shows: 5.6; gal
